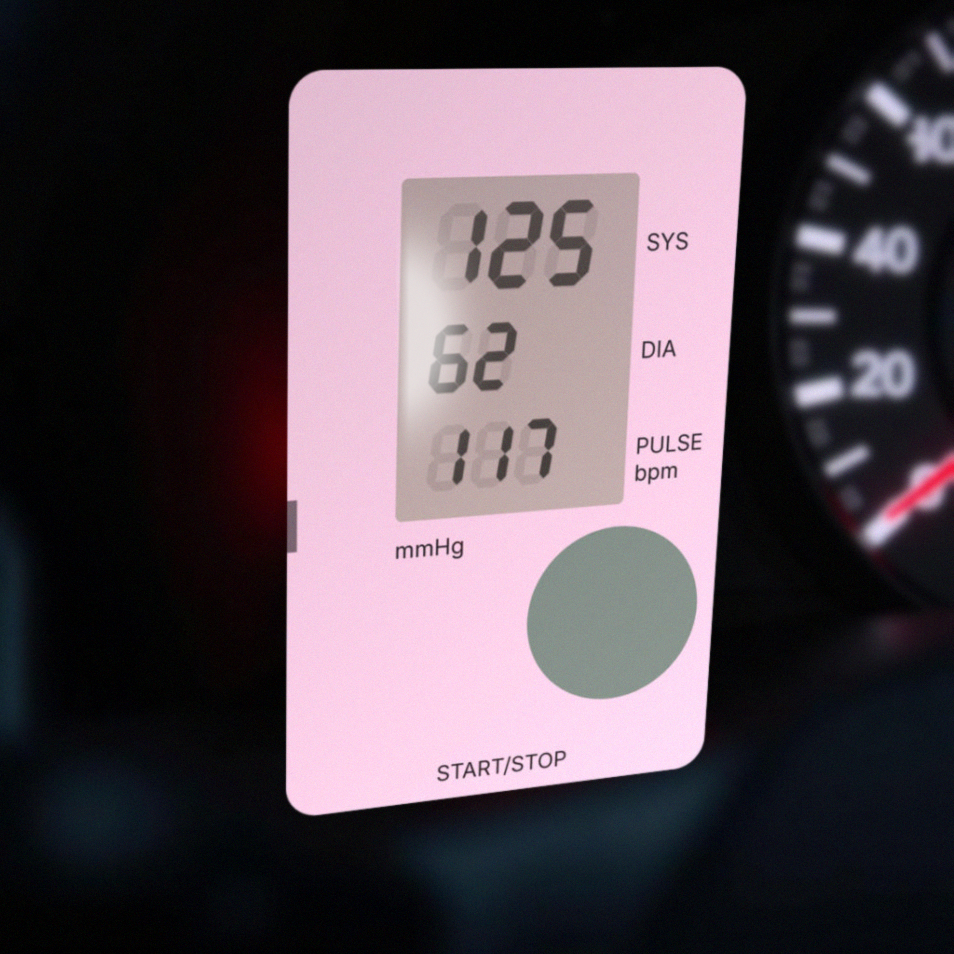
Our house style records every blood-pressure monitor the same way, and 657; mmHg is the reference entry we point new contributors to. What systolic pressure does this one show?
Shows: 125; mmHg
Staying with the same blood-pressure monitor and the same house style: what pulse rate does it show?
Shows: 117; bpm
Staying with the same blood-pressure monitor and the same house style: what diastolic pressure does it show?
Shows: 62; mmHg
